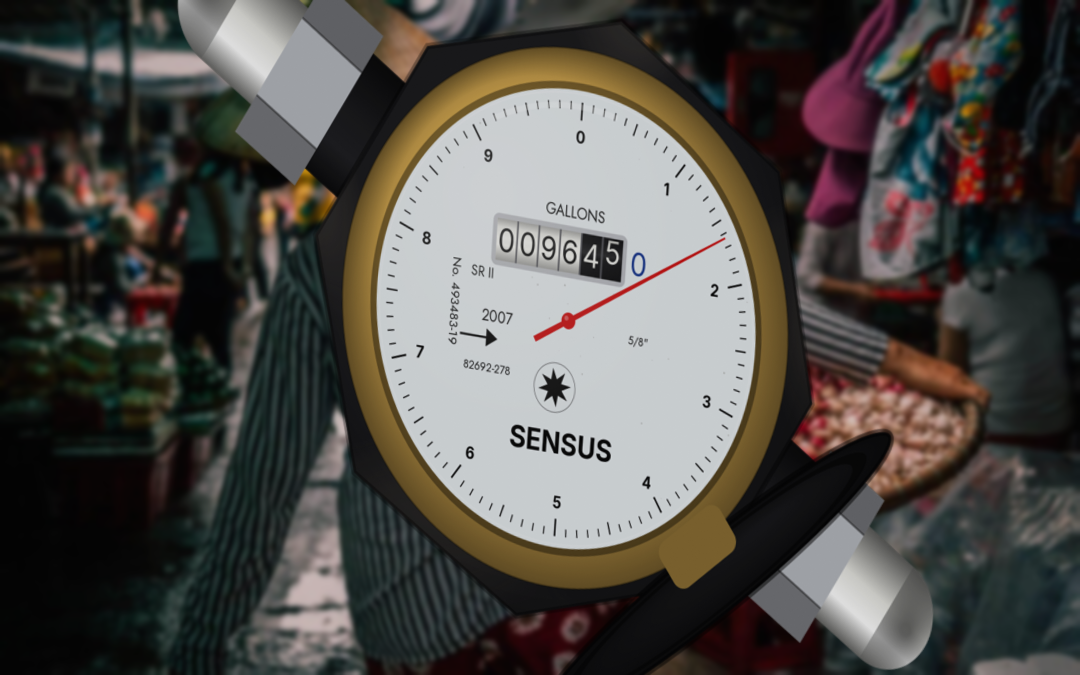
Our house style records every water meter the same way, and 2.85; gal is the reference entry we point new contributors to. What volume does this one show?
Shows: 96451.6; gal
